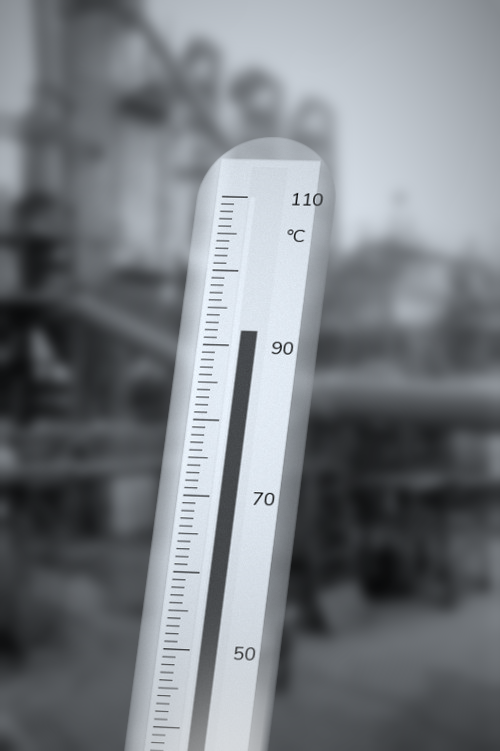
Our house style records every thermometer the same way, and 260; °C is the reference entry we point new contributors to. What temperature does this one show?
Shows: 92; °C
